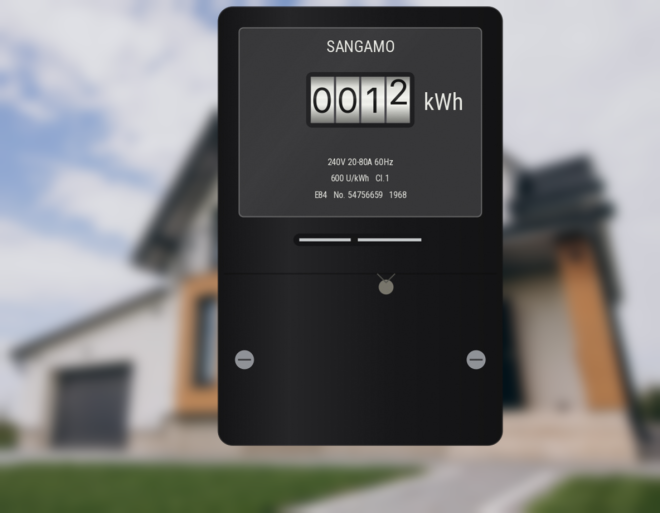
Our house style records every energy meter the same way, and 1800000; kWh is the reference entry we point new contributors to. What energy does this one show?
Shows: 12; kWh
